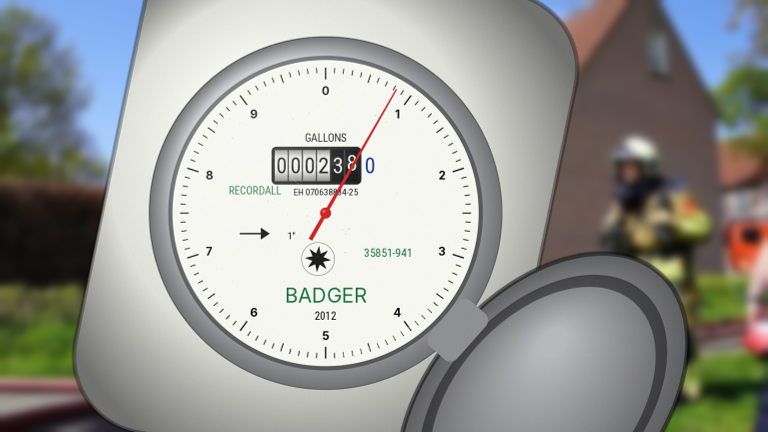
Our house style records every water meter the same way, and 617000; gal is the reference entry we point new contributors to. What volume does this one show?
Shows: 2380.8; gal
